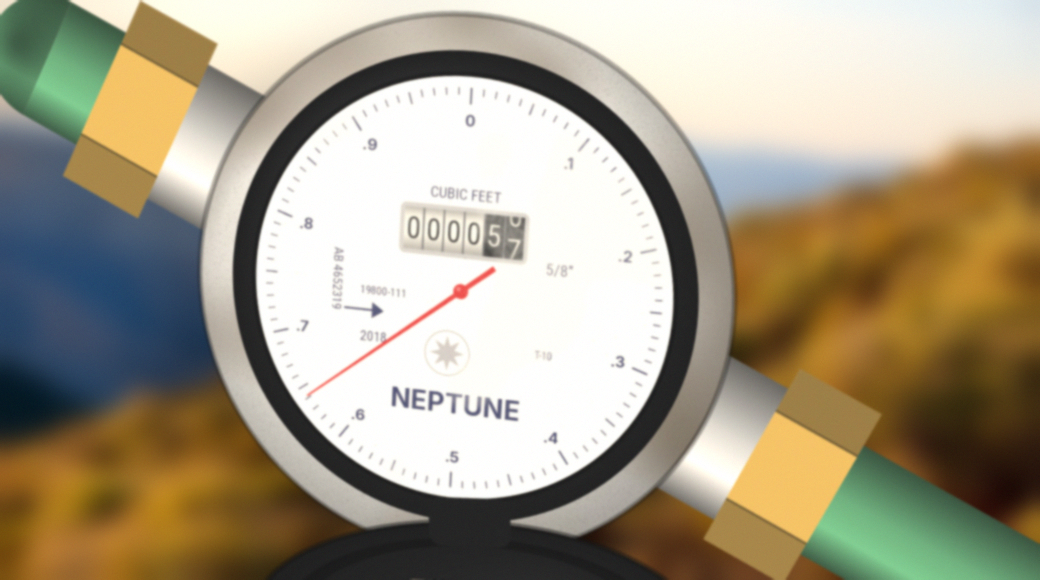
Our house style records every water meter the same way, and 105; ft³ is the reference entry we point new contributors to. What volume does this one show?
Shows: 56.64; ft³
